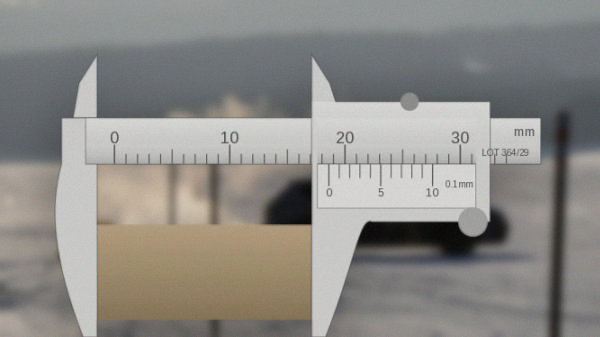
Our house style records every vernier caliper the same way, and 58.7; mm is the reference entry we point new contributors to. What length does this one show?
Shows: 18.6; mm
